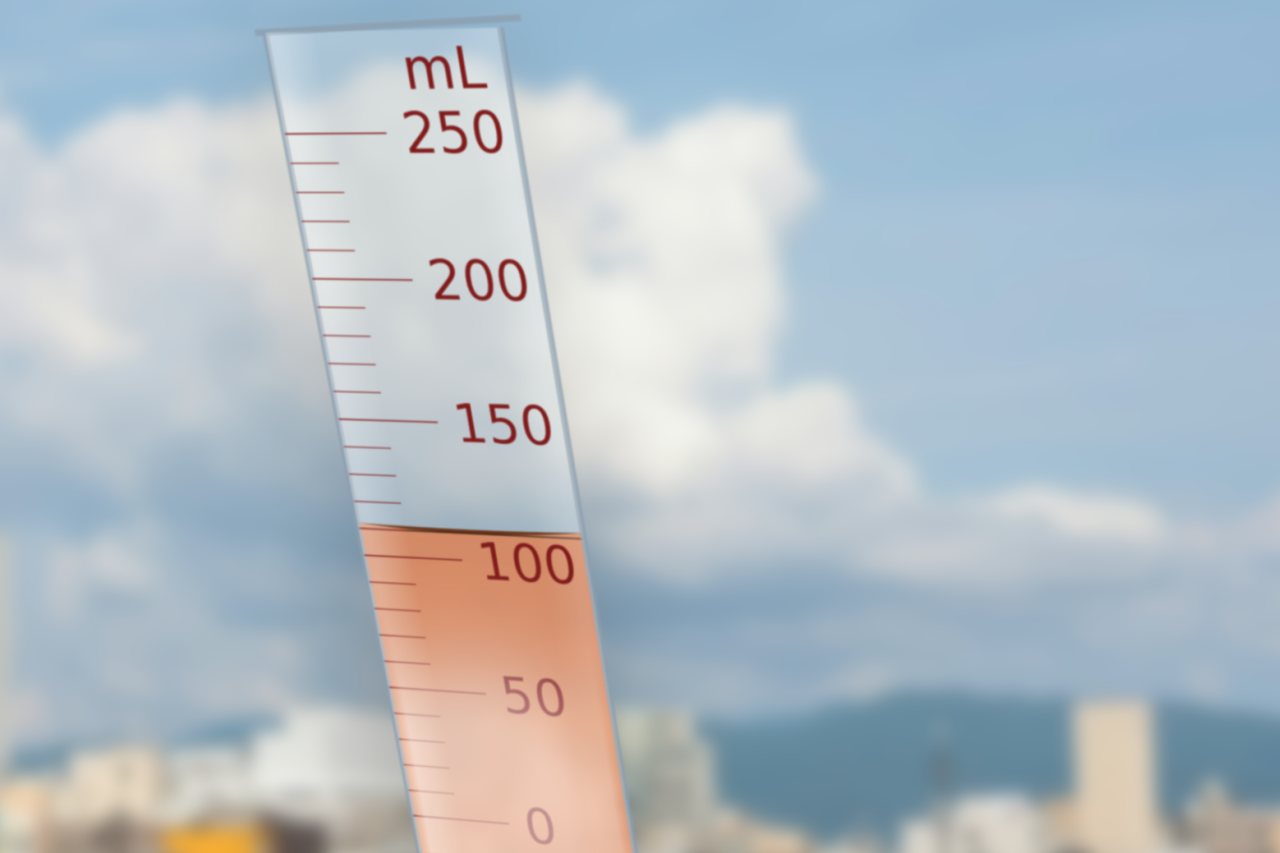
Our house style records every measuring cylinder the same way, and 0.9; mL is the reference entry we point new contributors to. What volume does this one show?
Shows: 110; mL
